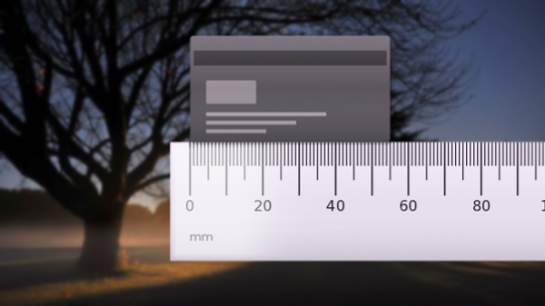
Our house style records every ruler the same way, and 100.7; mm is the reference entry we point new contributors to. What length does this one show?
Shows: 55; mm
